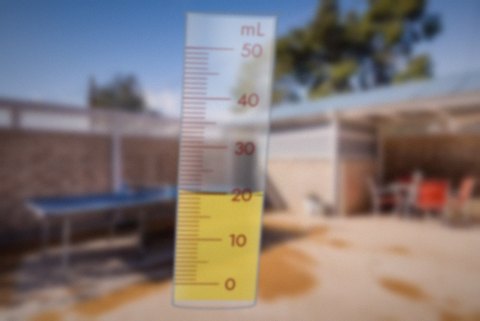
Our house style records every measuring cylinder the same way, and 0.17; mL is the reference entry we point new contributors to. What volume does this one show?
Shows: 20; mL
